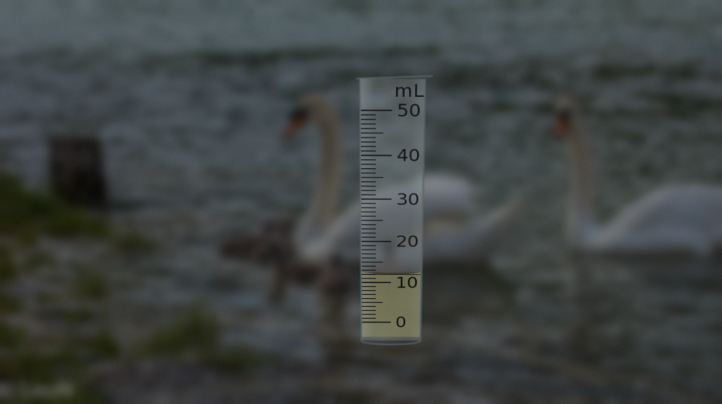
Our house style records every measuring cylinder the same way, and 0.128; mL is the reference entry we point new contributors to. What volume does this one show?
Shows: 12; mL
